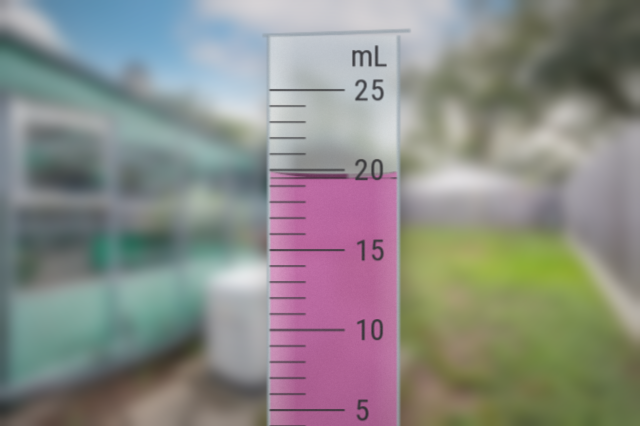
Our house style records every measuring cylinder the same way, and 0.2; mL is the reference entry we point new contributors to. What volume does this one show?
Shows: 19.5; mL
